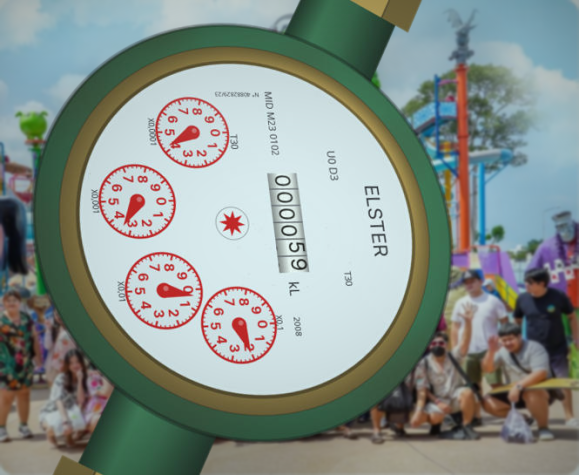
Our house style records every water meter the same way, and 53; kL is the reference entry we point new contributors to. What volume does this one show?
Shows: 59.2034; kL
